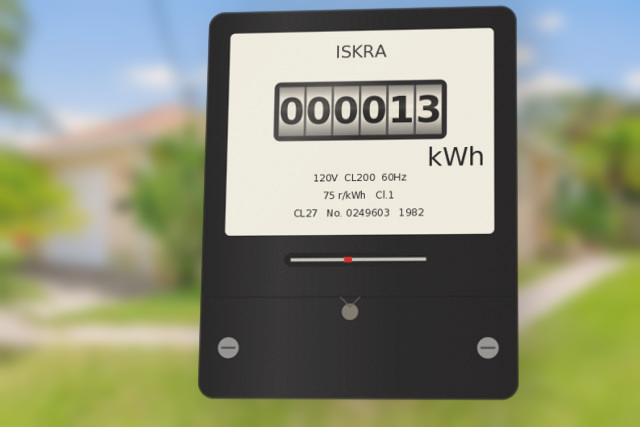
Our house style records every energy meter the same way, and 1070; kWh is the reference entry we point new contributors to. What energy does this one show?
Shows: 13; kWh
